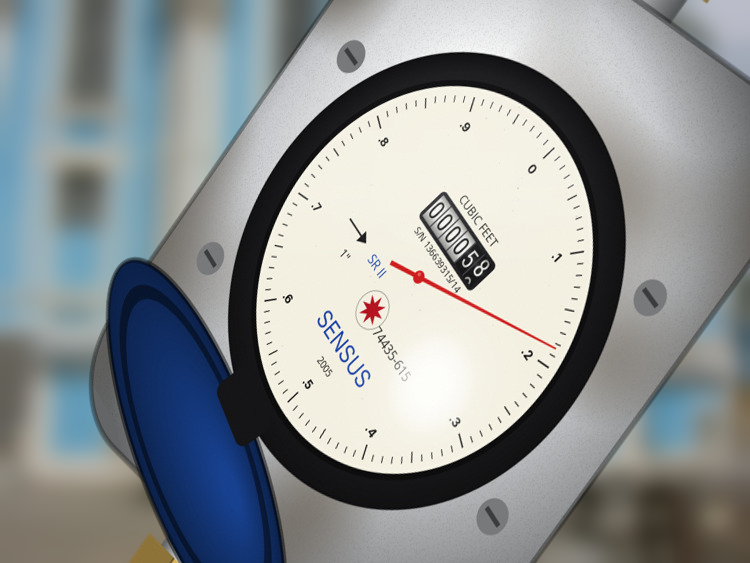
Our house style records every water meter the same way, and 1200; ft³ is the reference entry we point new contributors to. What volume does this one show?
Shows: 58.18; ft³
